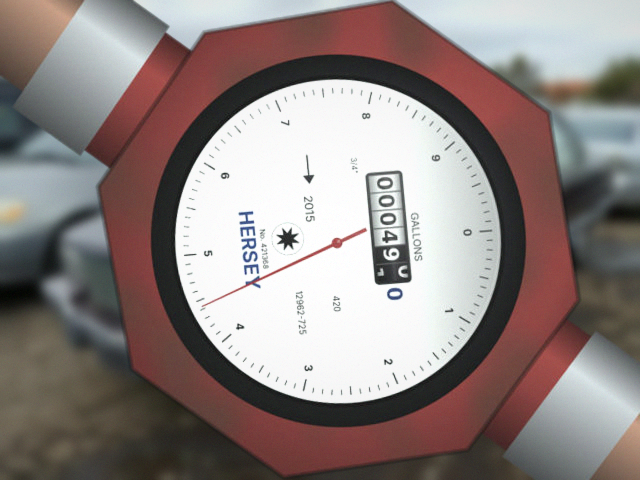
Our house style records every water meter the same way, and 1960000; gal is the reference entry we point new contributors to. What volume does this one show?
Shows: 4904.4; gal
